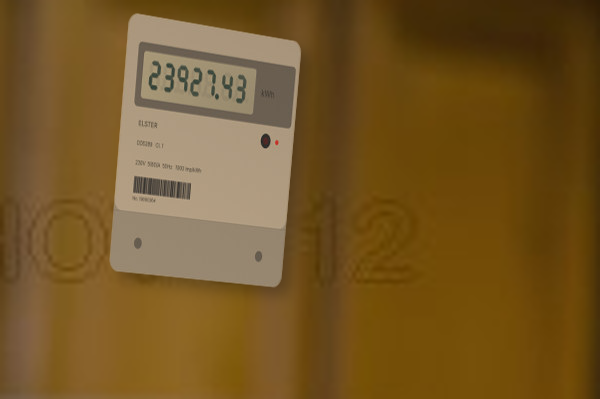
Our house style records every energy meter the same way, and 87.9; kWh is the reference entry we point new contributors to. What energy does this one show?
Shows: 23927.43; kWh
